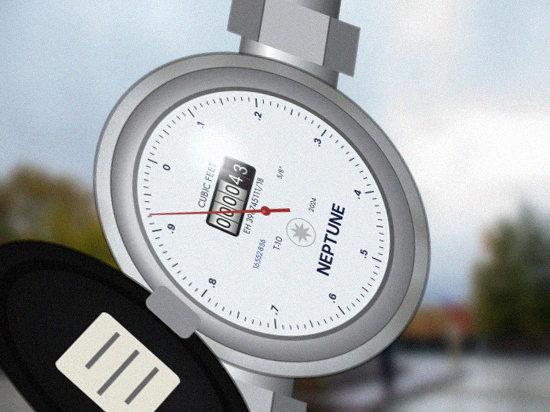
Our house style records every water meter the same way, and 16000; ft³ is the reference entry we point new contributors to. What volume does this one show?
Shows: 42.92; ft³
